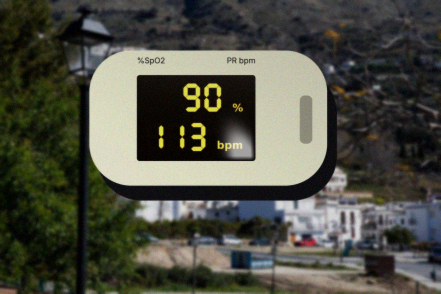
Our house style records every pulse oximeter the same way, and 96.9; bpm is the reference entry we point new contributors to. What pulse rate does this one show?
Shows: 113; bpm
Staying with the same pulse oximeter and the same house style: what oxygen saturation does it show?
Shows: 90; %
